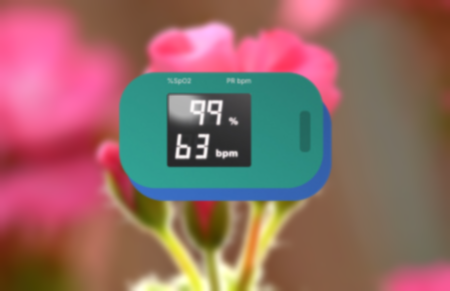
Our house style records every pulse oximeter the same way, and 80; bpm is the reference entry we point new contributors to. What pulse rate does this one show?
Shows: 63; bpm
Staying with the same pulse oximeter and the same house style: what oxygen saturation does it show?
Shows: 99; %
